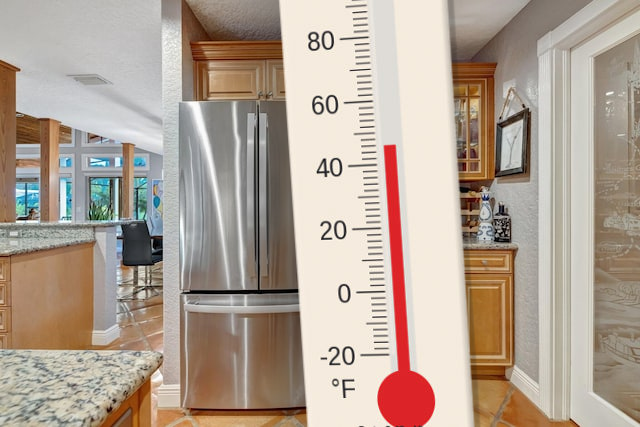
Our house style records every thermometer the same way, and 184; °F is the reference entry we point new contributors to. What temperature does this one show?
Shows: 46; °F
